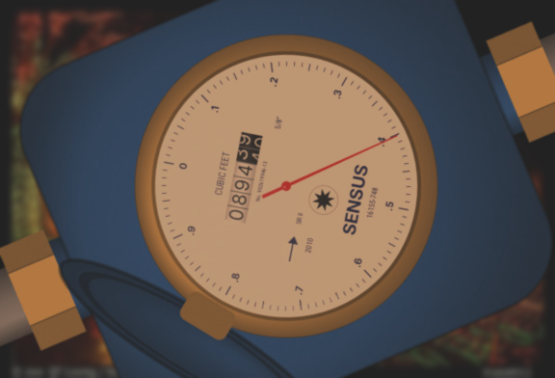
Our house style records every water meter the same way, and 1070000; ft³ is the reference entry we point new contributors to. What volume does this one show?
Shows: 89439.40; ft³
